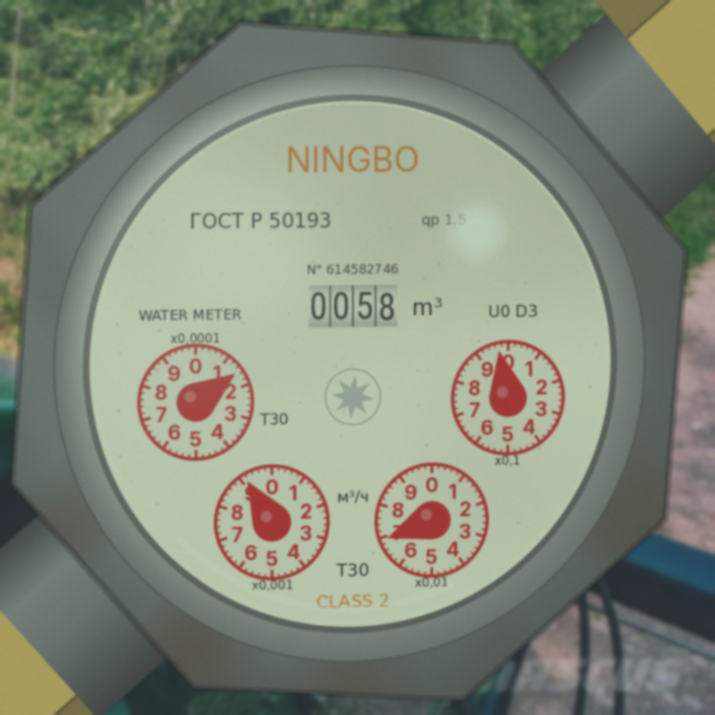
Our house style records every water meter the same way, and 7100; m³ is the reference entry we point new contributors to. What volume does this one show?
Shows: 57.9691; m³
